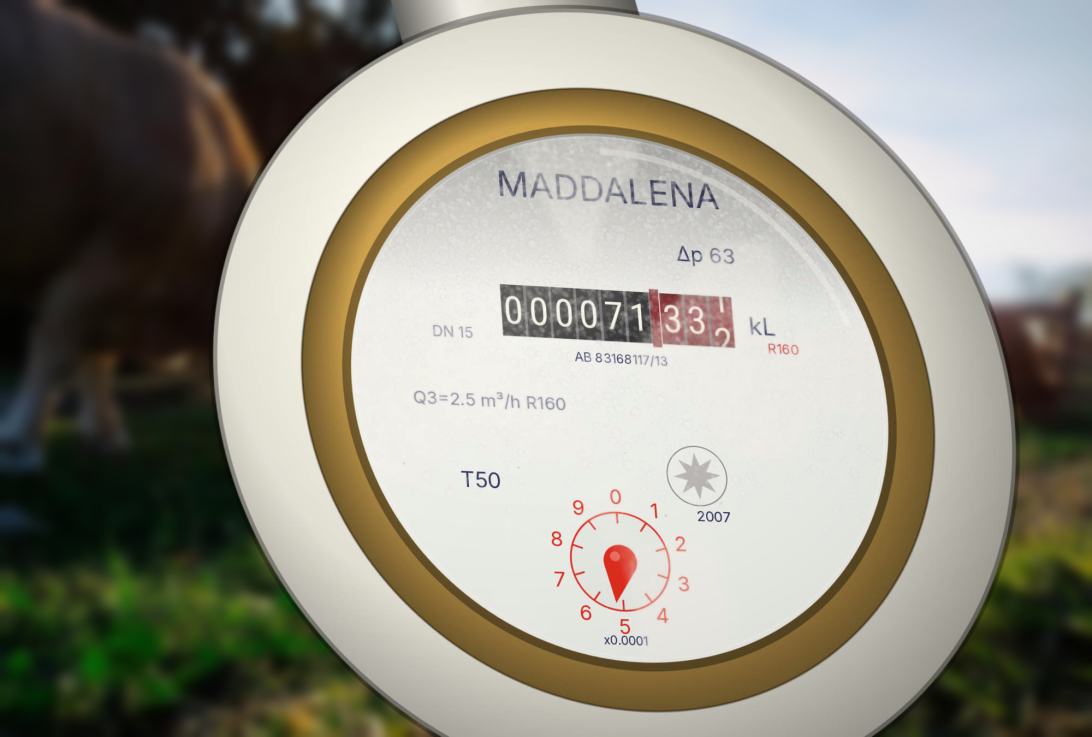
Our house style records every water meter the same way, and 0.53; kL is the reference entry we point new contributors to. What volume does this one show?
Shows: 71.3315; kL
